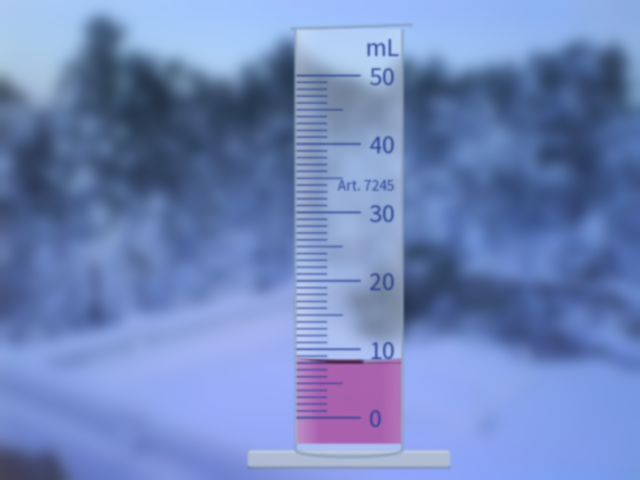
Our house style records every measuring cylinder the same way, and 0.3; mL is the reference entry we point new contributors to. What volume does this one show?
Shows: 8; mL
